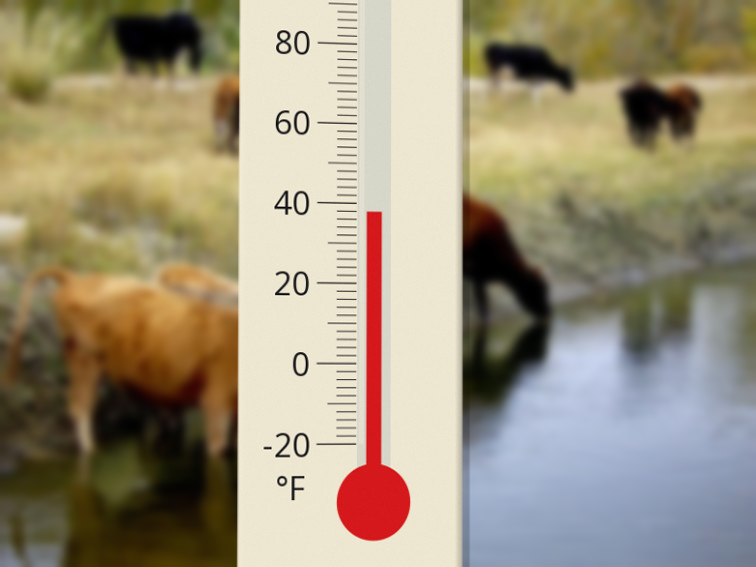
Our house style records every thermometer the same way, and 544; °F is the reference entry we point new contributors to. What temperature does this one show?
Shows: 38; °F
